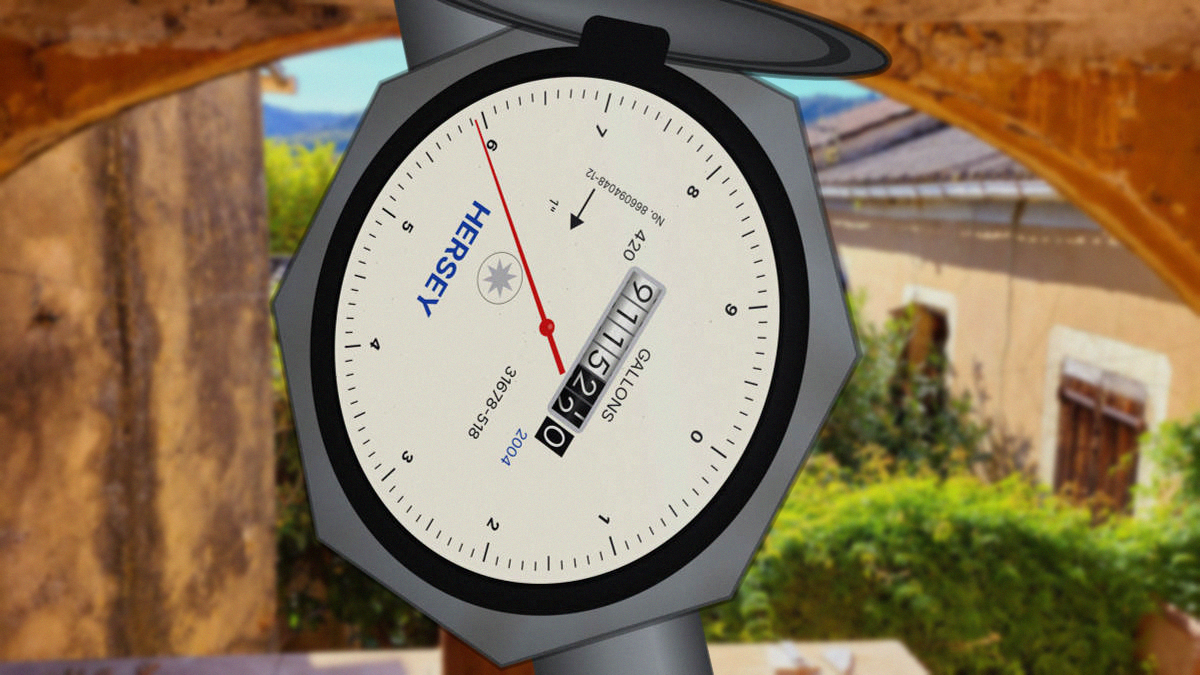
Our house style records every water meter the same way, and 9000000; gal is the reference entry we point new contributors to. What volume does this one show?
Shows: 9115215.9; gal
